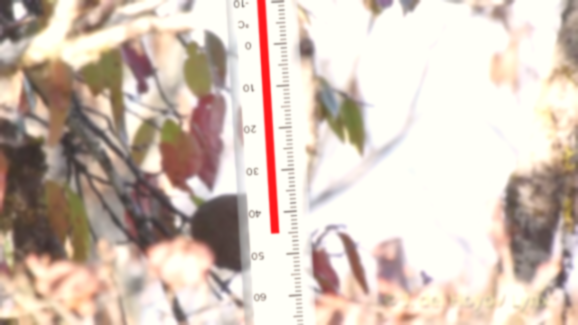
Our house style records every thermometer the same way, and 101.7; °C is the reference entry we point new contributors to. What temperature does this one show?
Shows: 45; °C
